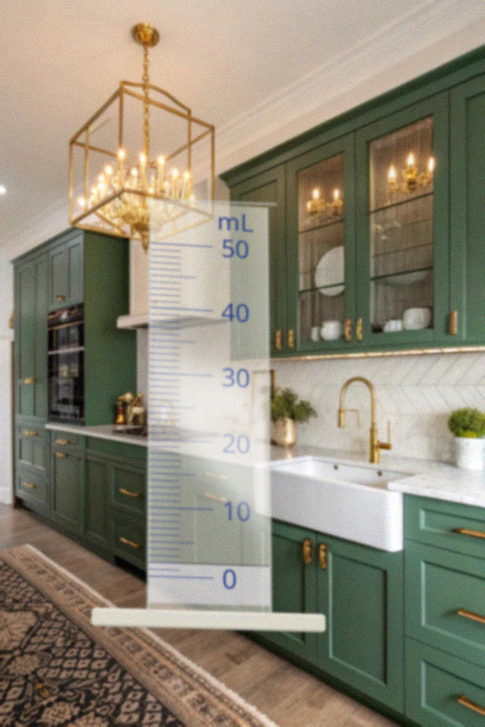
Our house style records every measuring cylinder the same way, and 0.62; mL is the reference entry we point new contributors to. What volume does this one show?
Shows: 2; mL
